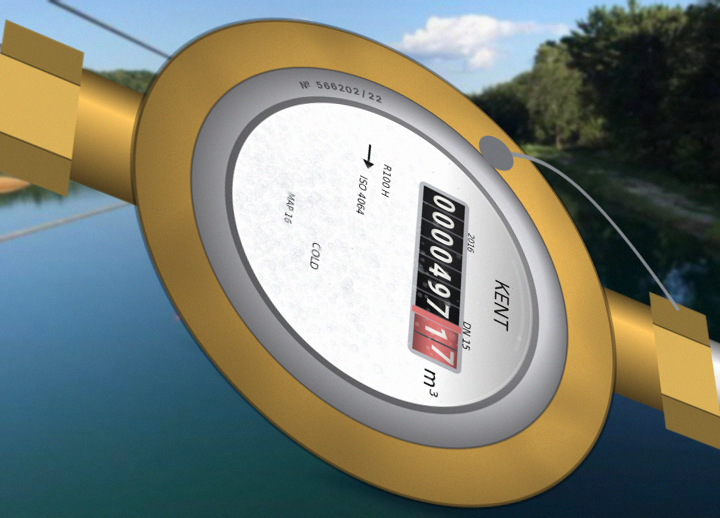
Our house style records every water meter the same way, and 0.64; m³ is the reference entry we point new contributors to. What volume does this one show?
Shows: 497.17; m³
